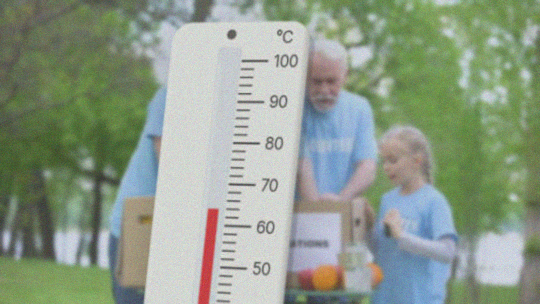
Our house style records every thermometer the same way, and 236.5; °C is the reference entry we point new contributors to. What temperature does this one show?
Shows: 64; °C
